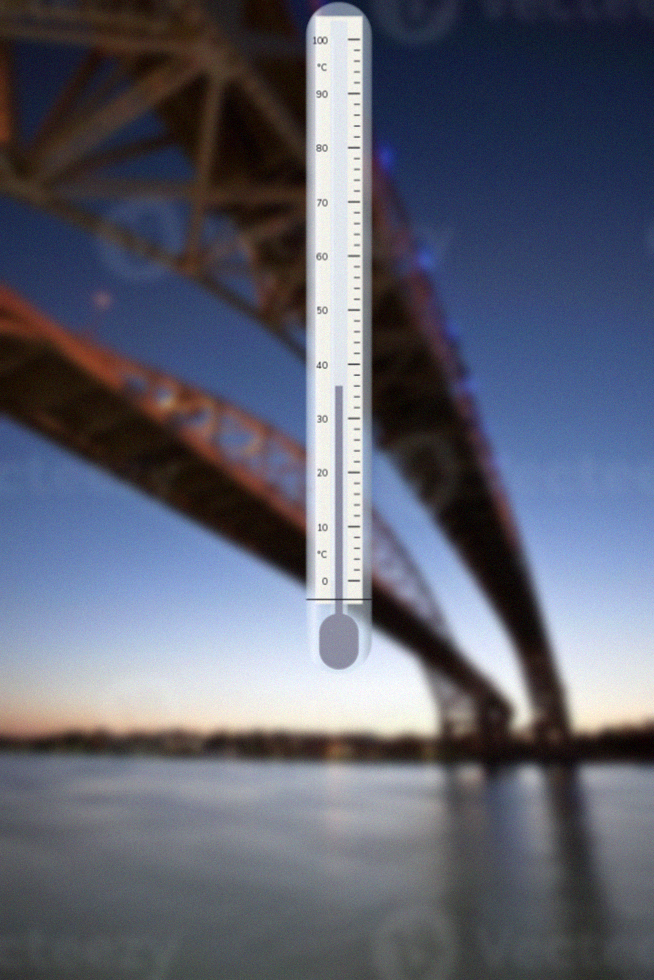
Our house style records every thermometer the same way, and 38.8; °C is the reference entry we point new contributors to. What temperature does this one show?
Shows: 36; °C
